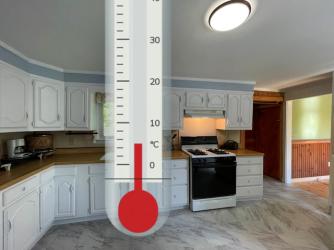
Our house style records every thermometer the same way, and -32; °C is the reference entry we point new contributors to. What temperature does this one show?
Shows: 5; °C
